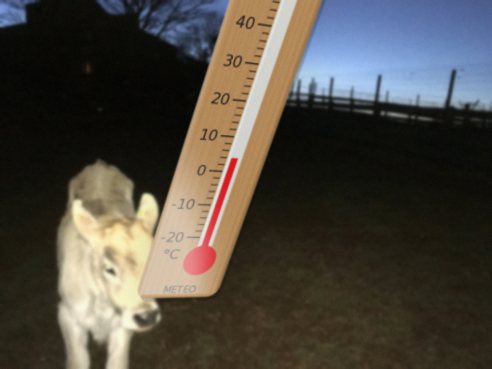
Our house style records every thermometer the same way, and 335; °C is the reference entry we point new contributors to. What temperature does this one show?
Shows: 4; °C
